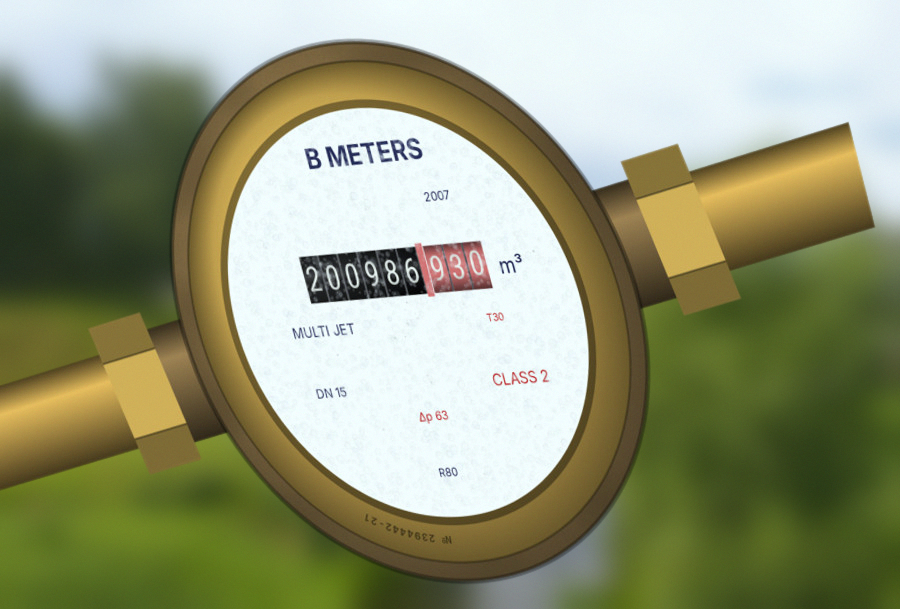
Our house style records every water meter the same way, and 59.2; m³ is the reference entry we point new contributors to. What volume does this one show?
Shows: 200986.930; m³
